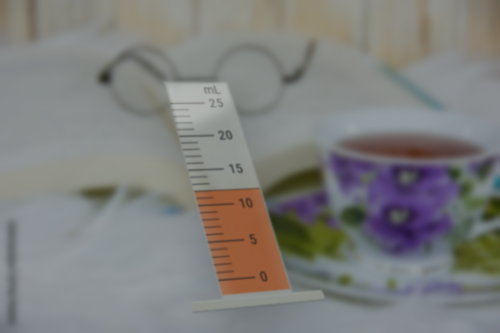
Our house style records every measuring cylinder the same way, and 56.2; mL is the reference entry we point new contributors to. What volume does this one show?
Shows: 12; mL
